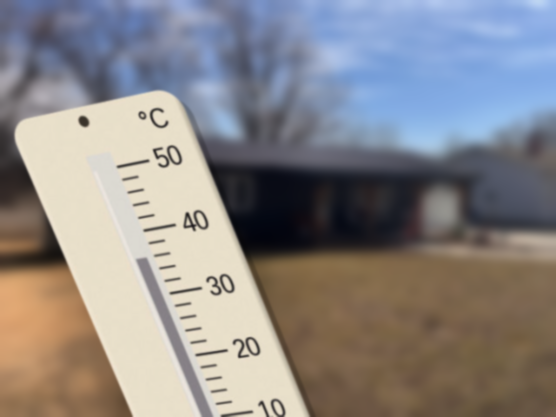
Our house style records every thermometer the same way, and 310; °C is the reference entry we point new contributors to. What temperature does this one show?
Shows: 36; °C
